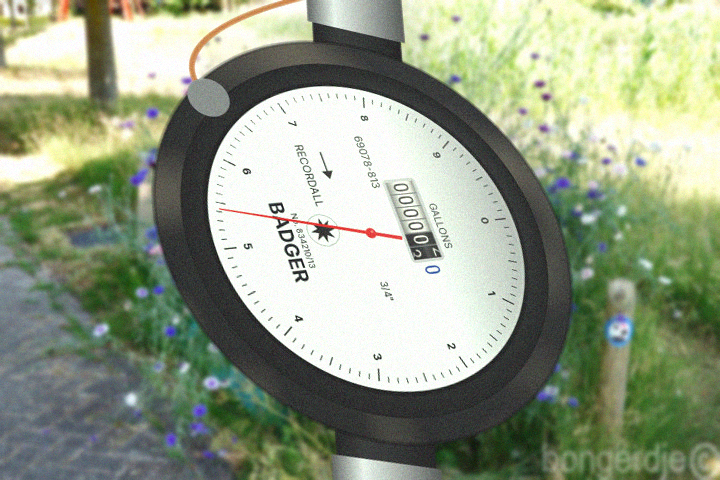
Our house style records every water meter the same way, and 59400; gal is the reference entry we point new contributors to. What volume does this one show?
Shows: 25.4; gal
